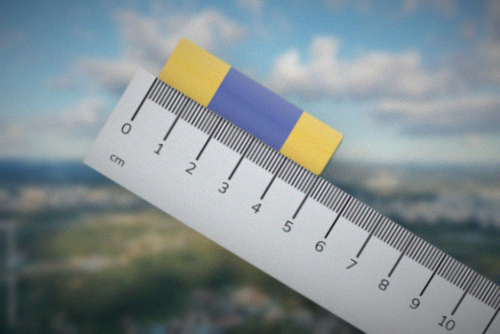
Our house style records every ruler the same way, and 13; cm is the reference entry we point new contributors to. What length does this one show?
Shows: 5; cm
